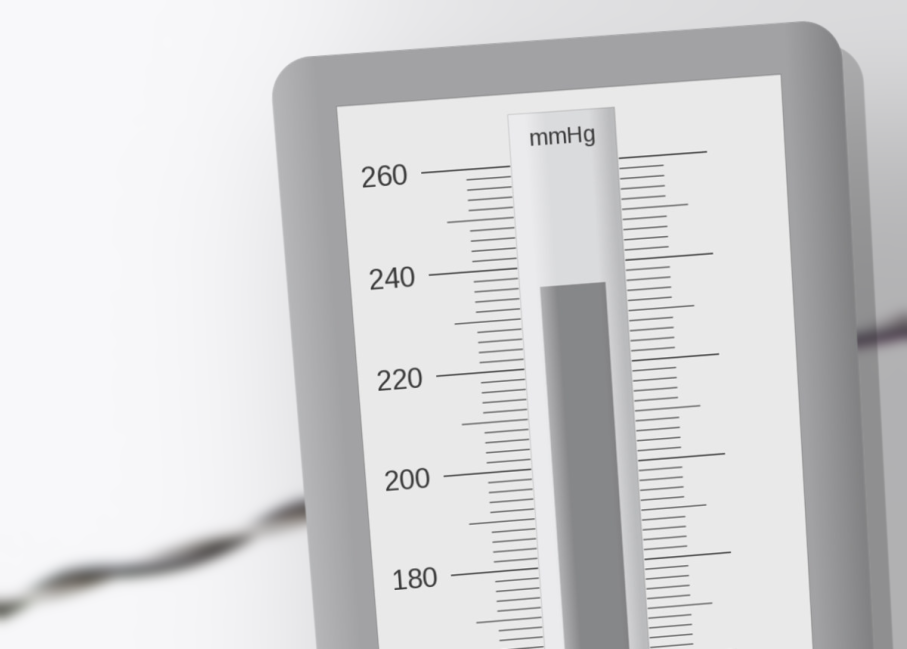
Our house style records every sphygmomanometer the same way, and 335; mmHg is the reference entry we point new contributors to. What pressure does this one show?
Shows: 236; mmHg
